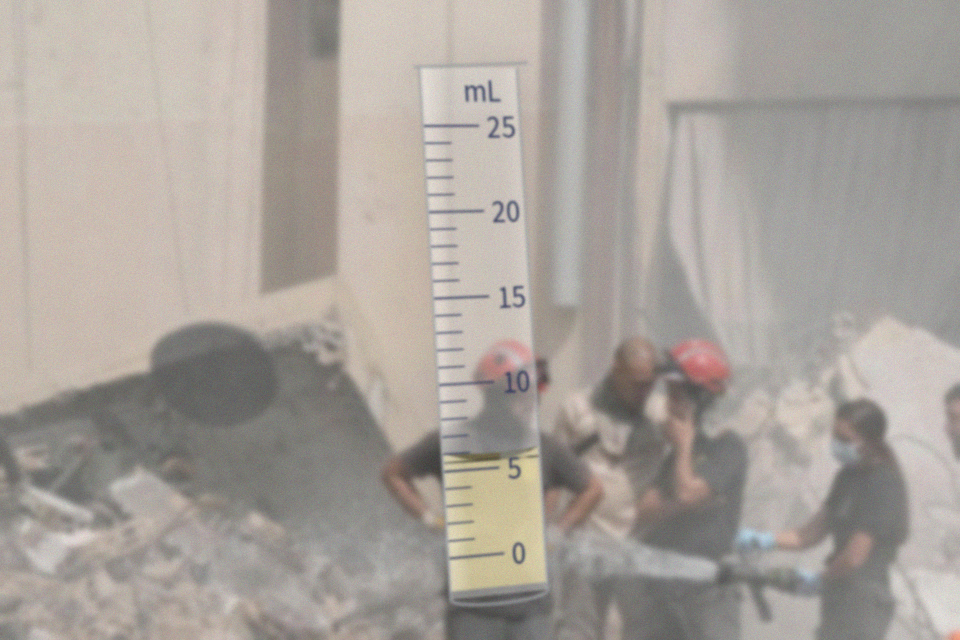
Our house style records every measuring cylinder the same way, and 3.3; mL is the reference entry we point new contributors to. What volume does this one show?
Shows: 5.5; mL
